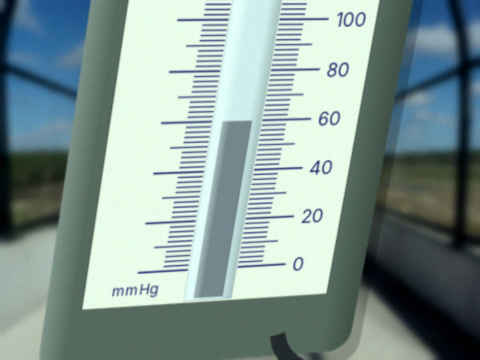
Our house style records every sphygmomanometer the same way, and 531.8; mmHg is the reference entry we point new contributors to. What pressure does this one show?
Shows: 60; mmHg
